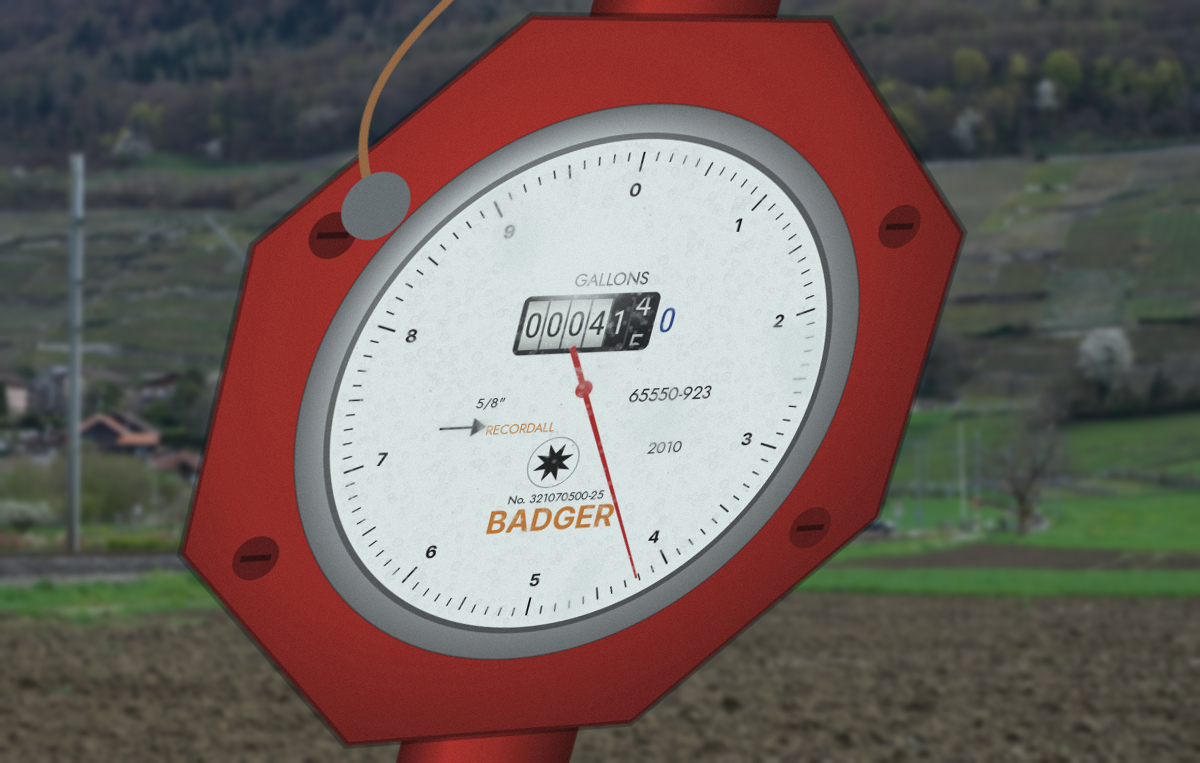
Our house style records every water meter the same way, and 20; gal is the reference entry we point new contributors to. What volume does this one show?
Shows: 4144.2; gal
